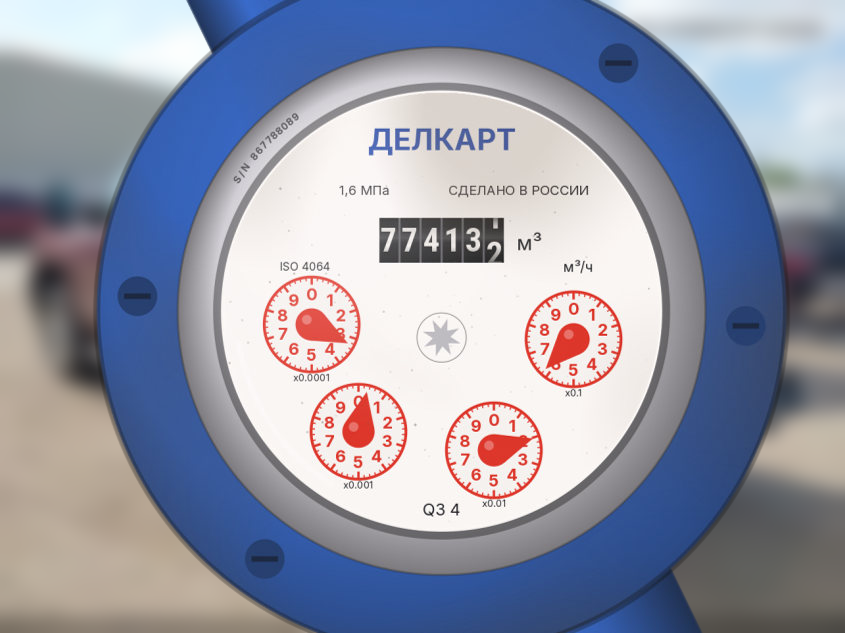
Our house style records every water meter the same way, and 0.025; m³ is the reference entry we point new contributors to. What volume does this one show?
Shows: 774131.6203; m³
